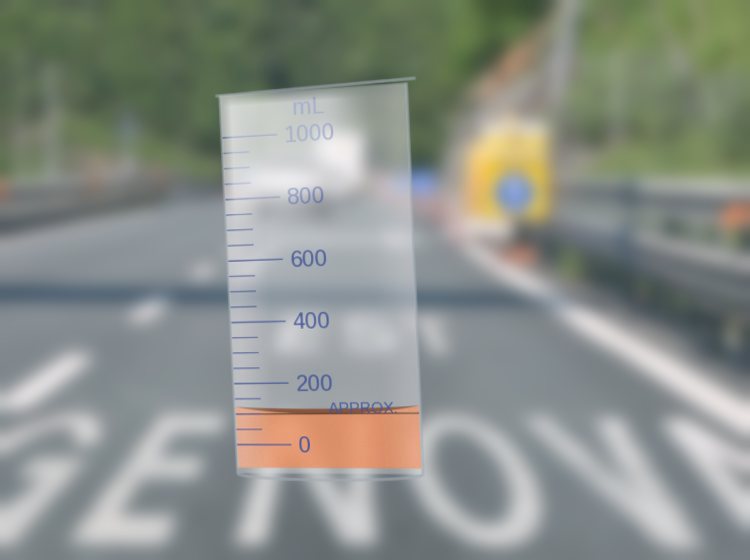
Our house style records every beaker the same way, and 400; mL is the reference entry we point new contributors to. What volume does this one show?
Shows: 100; mL
